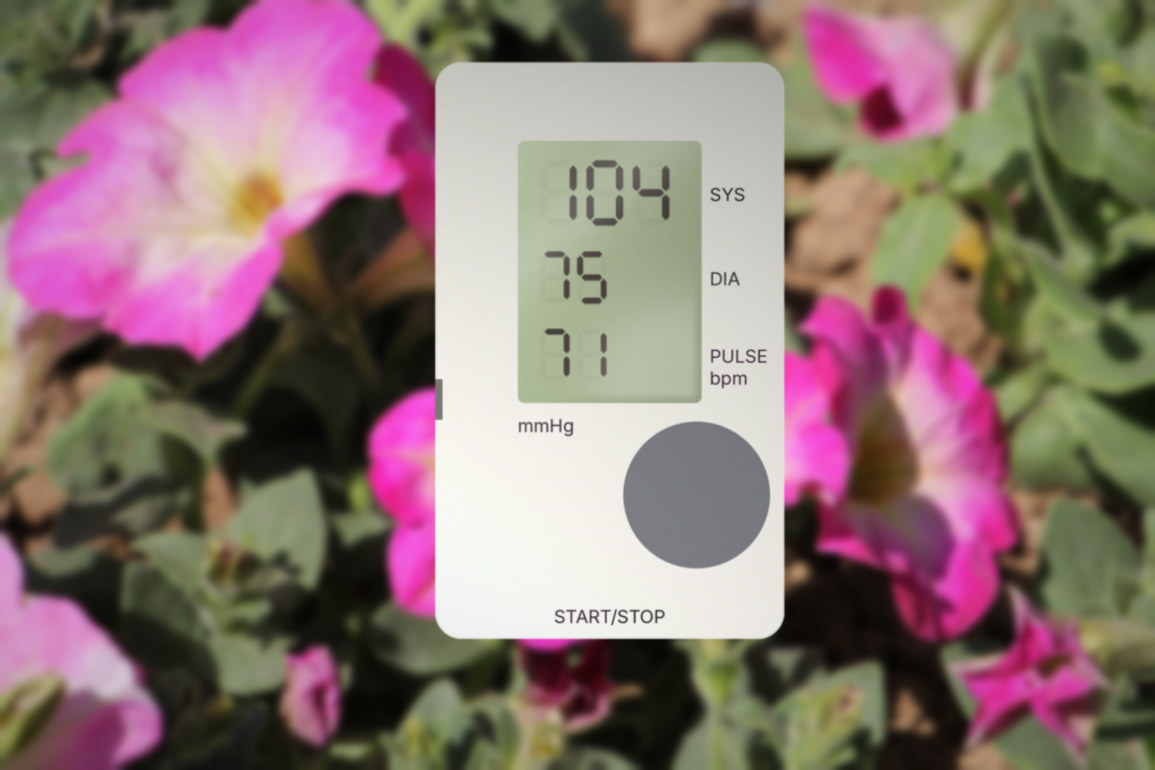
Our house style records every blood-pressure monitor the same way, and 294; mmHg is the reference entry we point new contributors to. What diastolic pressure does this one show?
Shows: 75; mmHg
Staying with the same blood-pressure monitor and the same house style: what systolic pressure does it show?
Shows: 104; mmHg
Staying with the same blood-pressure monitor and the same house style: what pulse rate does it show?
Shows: 71; bpm
